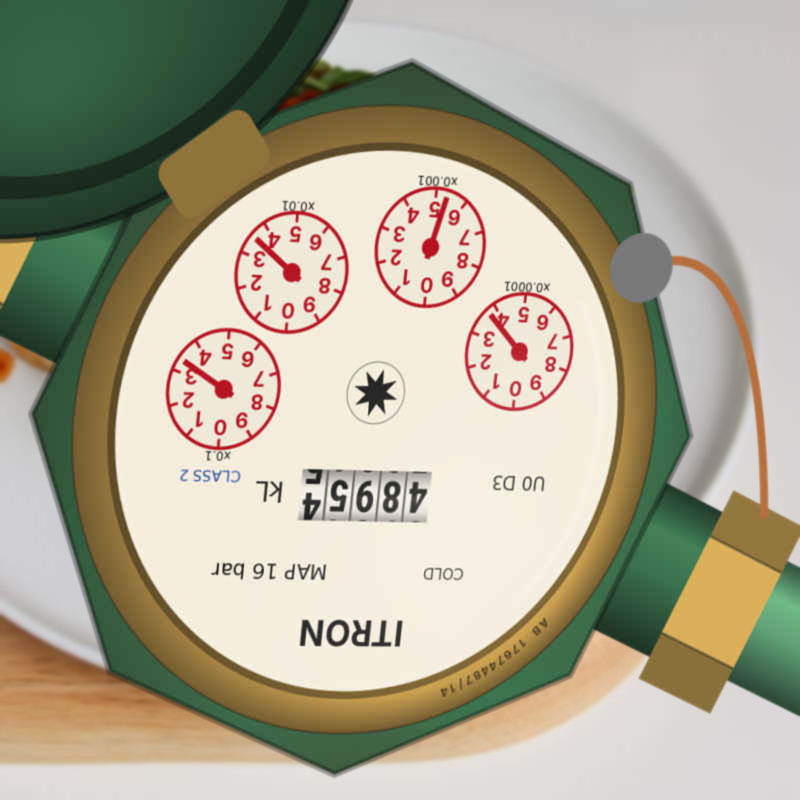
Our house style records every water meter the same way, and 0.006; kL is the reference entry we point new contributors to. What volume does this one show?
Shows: 48954.3353; kL
